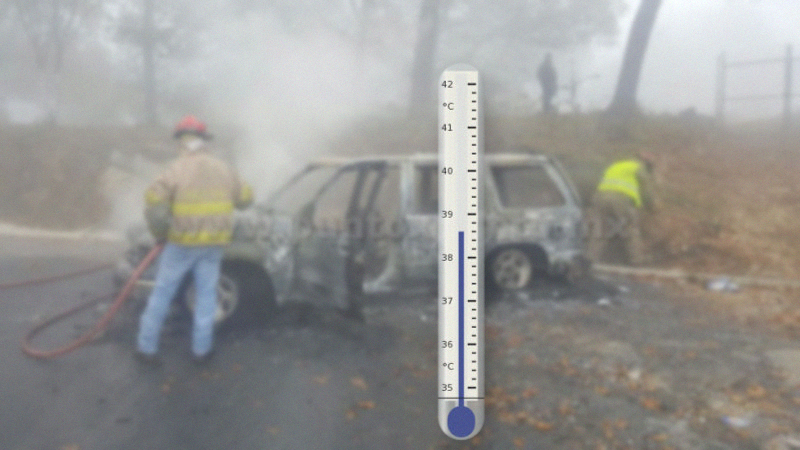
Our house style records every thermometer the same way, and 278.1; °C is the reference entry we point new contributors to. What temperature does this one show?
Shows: 38.6; °C
